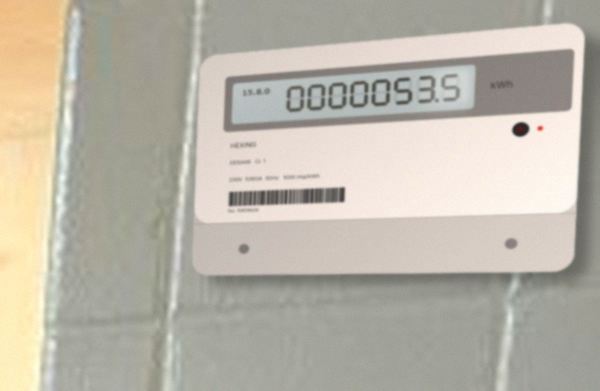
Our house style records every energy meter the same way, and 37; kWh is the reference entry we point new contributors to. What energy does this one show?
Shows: 53.5; kWh
